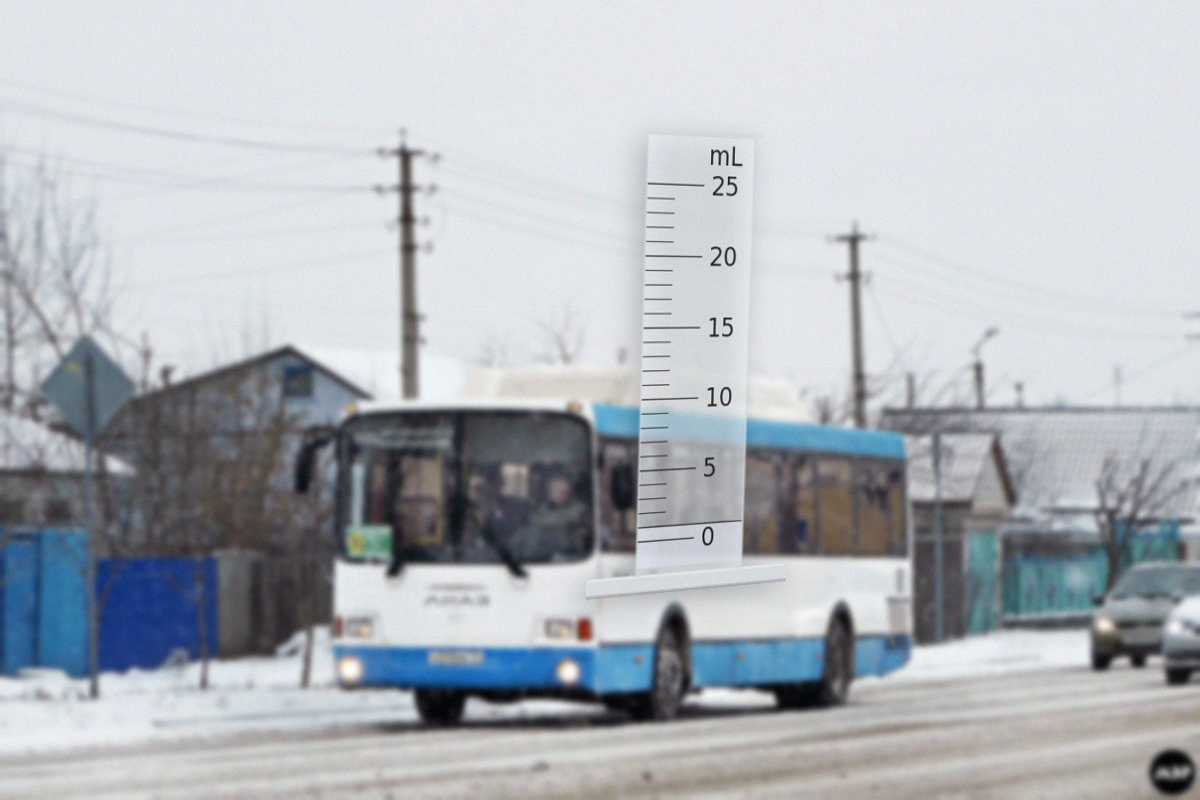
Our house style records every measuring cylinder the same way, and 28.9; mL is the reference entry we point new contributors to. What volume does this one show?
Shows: 1; mL
